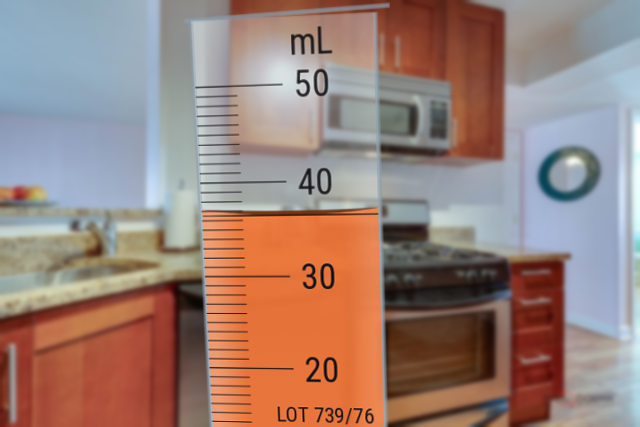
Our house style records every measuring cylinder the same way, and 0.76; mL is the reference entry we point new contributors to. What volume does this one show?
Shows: 36.5; mL
